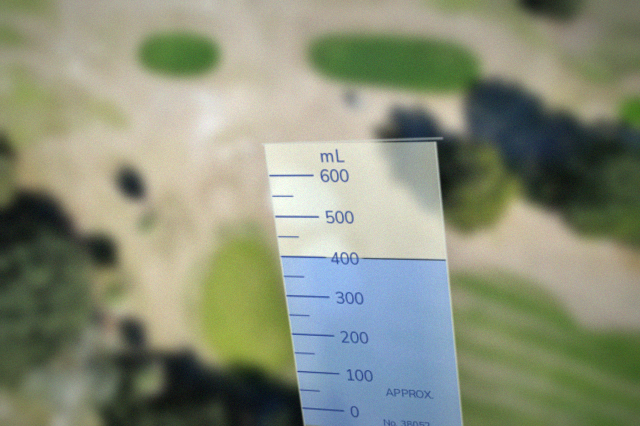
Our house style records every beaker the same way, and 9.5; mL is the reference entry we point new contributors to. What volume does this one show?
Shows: 400; mL
